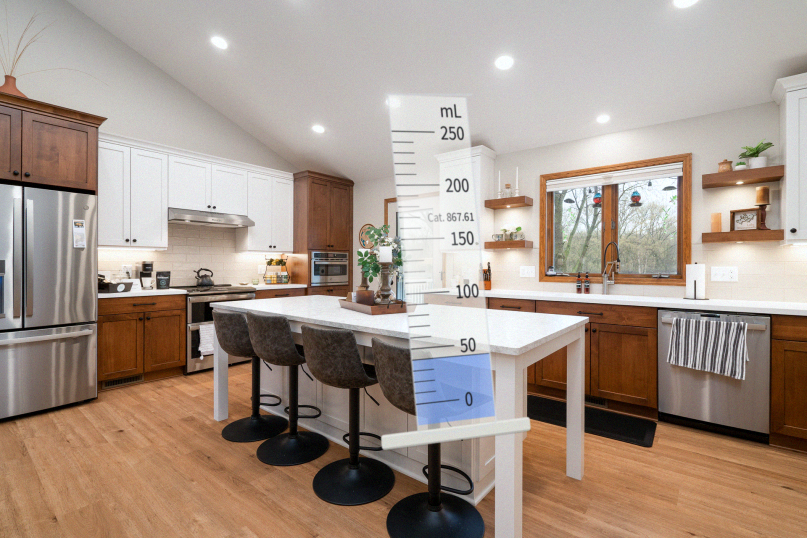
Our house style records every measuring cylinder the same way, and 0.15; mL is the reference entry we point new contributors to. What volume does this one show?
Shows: 40; mL
